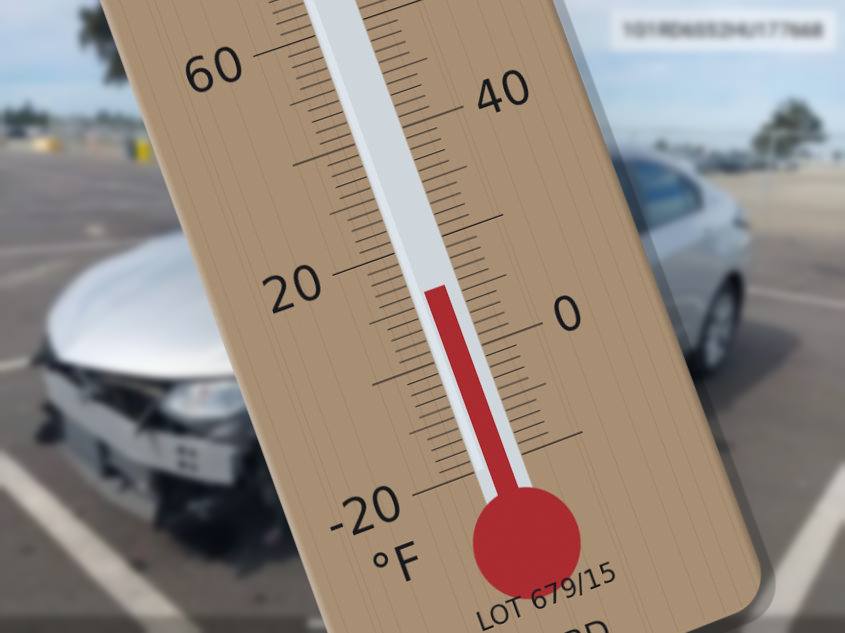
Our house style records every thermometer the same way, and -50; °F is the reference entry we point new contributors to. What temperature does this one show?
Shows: 12; °F
